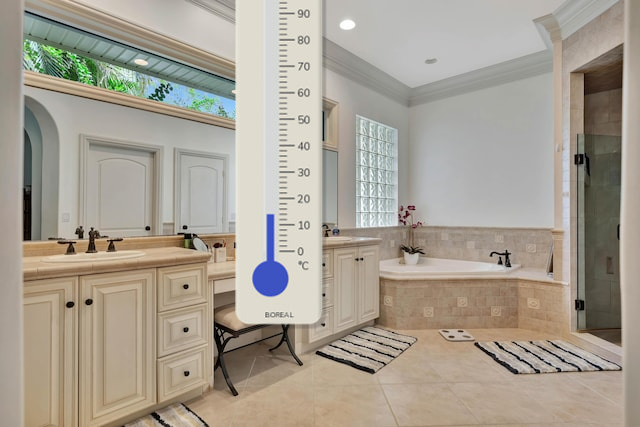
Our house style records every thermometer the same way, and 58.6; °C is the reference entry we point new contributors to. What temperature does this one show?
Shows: 14; °C
